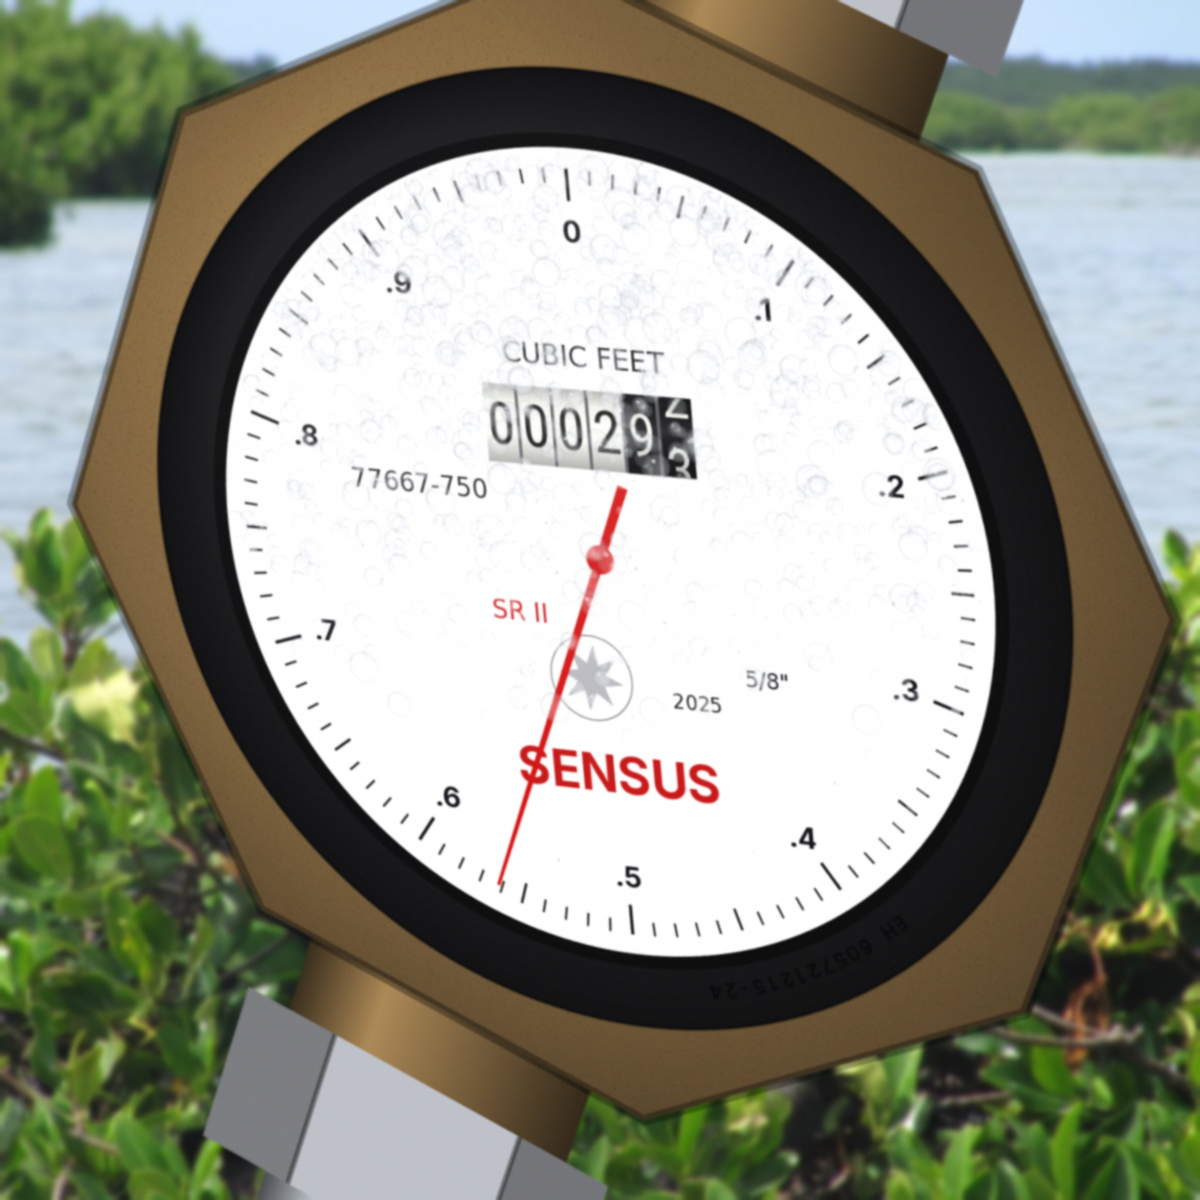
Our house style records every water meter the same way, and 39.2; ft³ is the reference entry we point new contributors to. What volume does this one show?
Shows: 292.56; ft³
